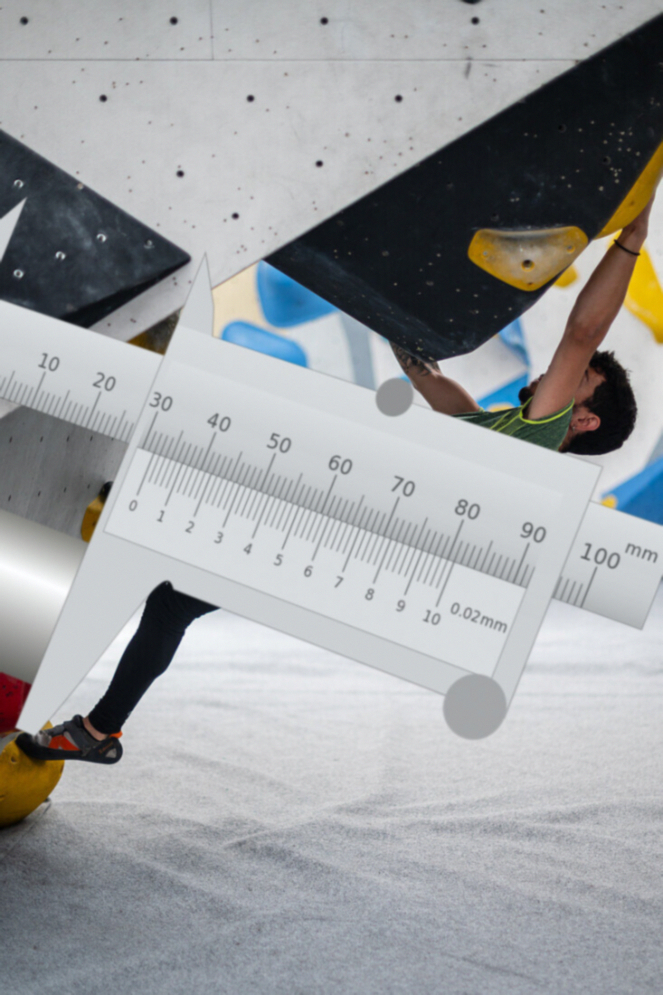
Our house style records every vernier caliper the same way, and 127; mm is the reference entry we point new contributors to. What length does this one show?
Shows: 32.0; mm
